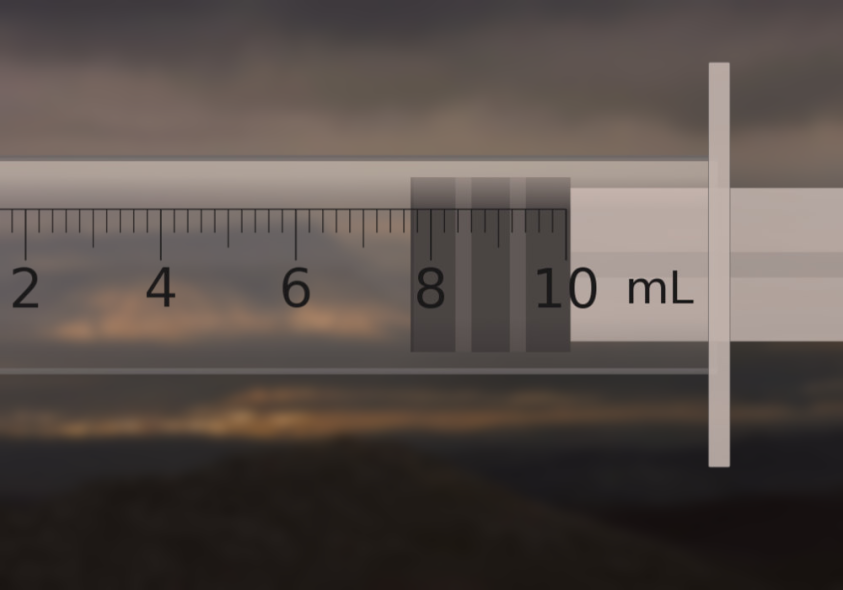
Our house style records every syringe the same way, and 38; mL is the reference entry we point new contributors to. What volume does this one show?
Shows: 7.7; mL
